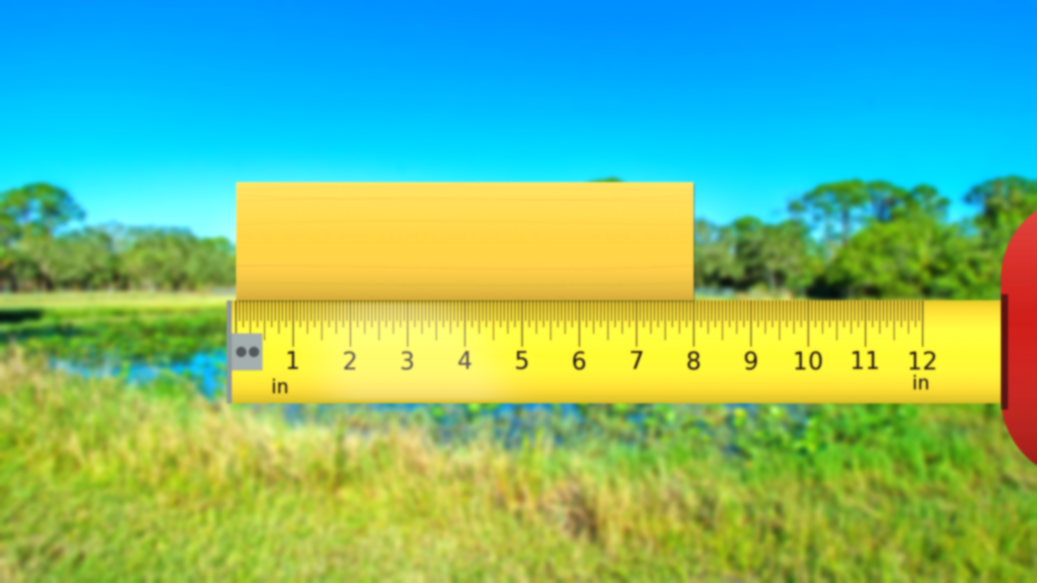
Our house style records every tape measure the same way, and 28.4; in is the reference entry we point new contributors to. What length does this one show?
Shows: 8; in
